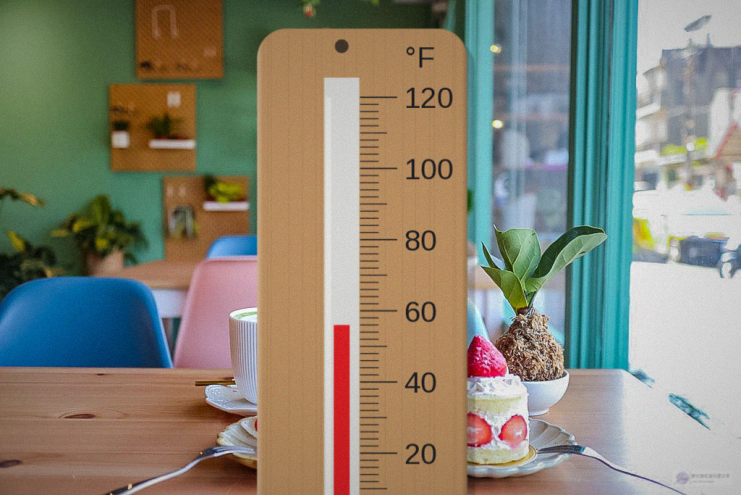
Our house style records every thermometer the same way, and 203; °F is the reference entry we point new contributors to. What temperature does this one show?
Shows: 56; °F
